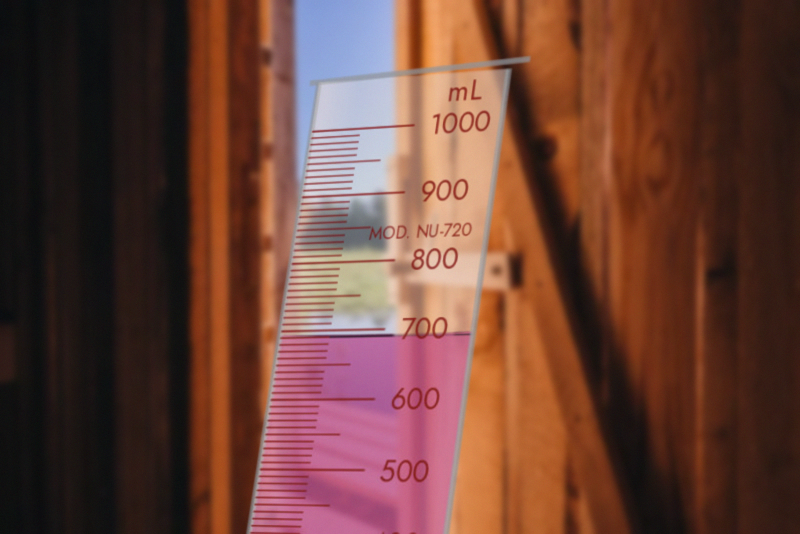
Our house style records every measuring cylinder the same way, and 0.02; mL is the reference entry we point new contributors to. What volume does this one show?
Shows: 690; mL
